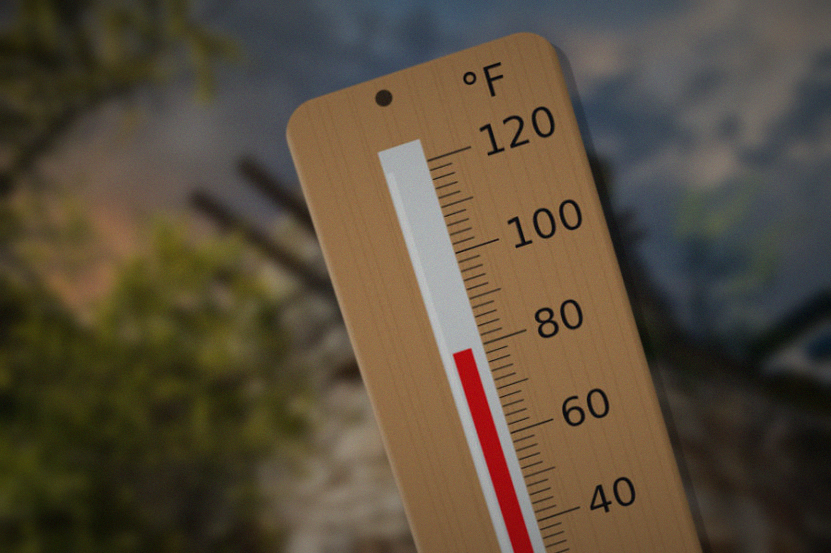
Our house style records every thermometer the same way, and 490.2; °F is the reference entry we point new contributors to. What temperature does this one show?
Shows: 80; °F
